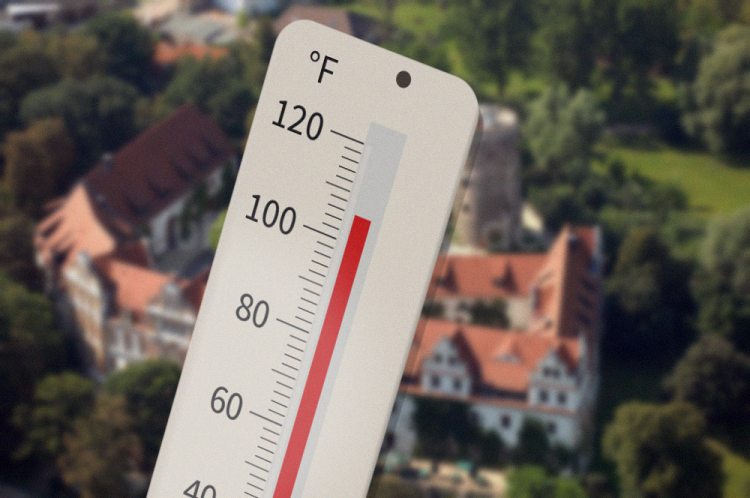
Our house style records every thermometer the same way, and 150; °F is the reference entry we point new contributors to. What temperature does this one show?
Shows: 106; °F
